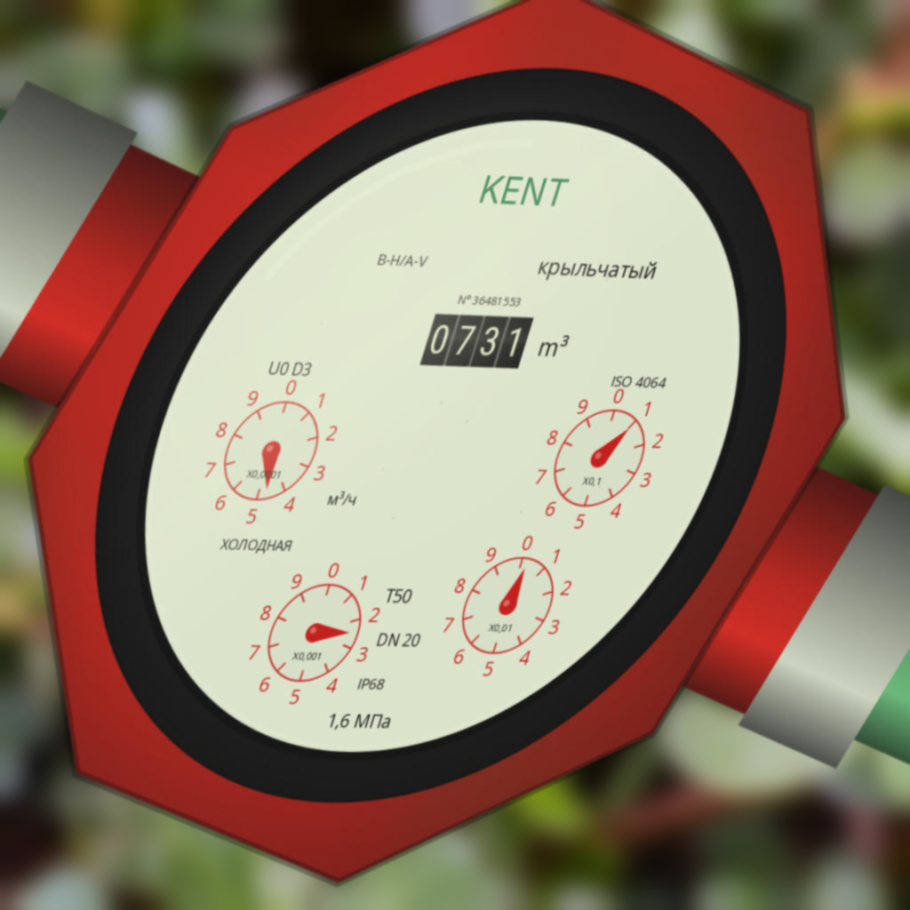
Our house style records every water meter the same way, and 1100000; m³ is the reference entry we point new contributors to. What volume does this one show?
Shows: 731.1024; m³
